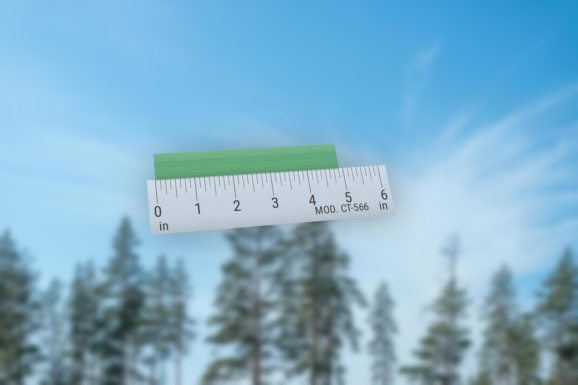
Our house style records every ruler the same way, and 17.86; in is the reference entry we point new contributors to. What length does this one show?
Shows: 4.875; in
